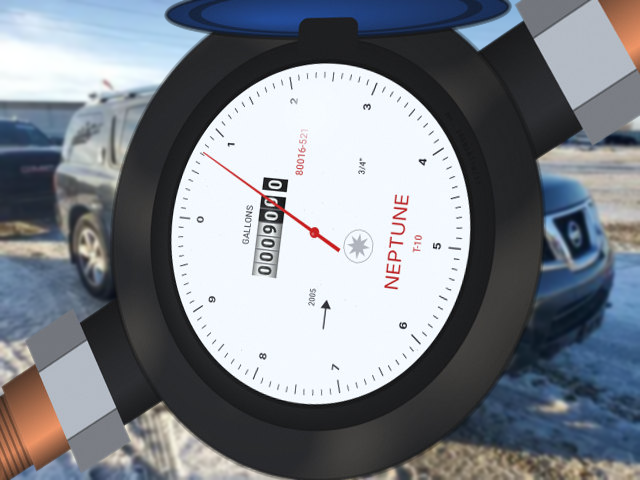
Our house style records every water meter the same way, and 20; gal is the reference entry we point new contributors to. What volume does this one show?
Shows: 9000.7; gal
